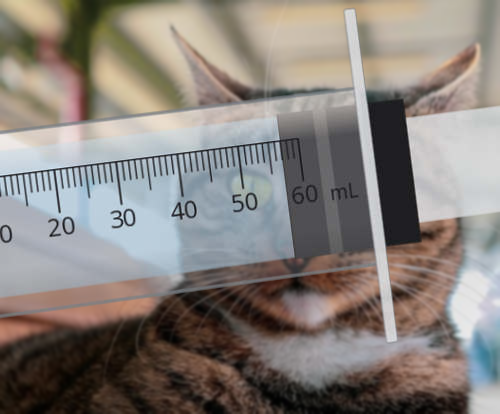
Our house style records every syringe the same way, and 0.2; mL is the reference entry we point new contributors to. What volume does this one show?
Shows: 57; mL
